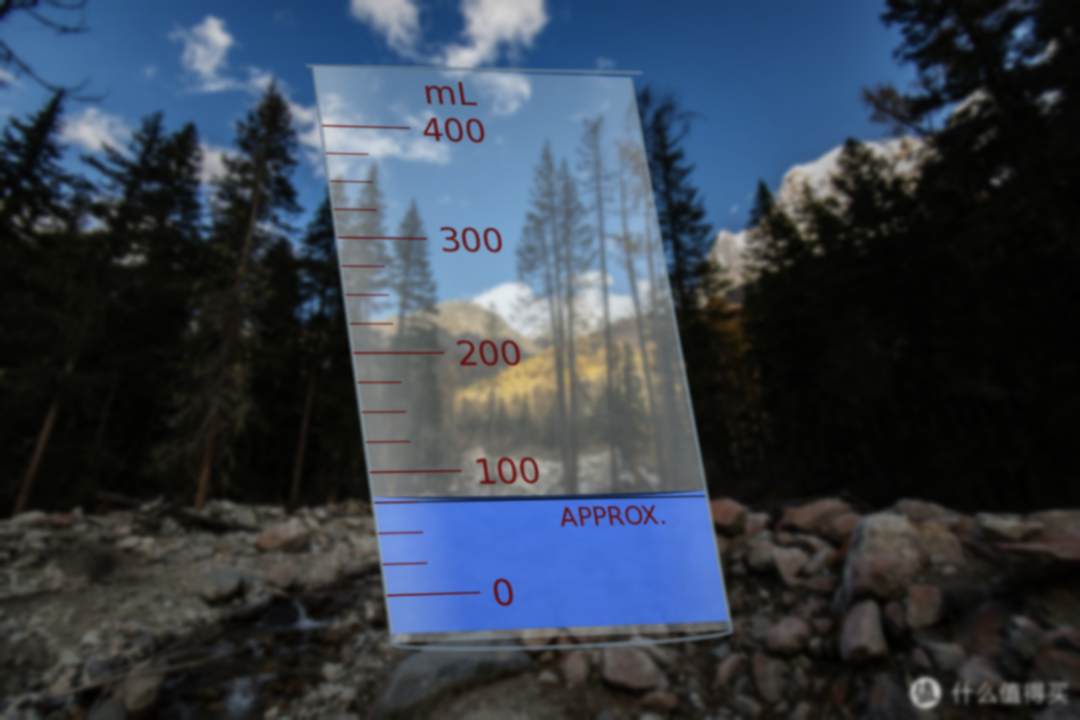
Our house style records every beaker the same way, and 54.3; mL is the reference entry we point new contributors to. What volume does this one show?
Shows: 75; mL
